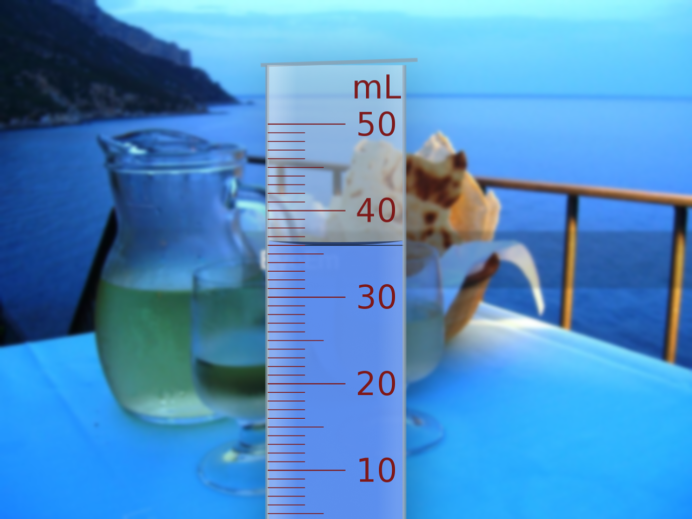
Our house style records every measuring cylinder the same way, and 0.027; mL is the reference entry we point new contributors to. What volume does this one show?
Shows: 36; mL
